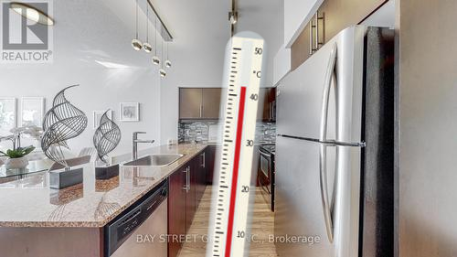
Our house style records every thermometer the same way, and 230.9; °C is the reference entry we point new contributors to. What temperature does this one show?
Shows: 42; °C
